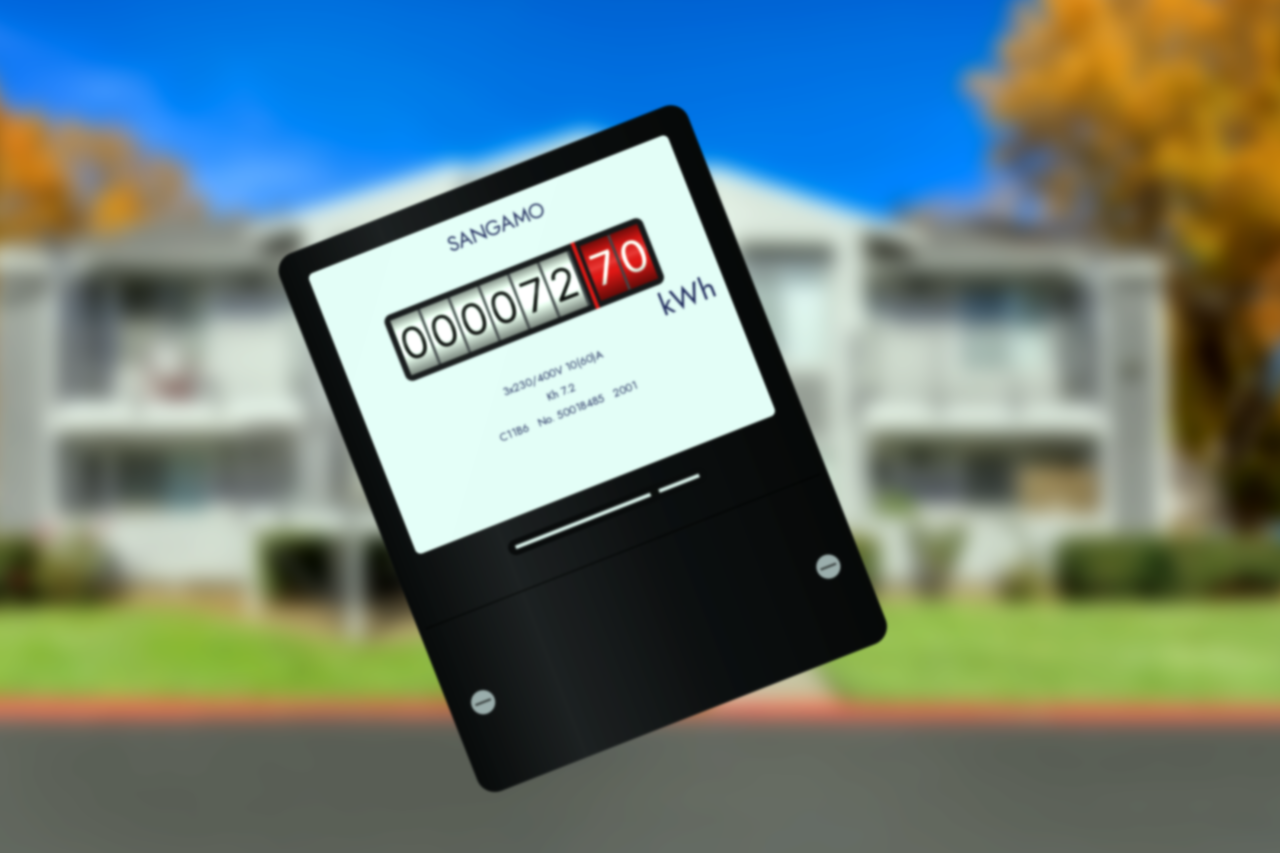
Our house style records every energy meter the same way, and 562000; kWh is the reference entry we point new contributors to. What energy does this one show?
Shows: 72.70; kWh
